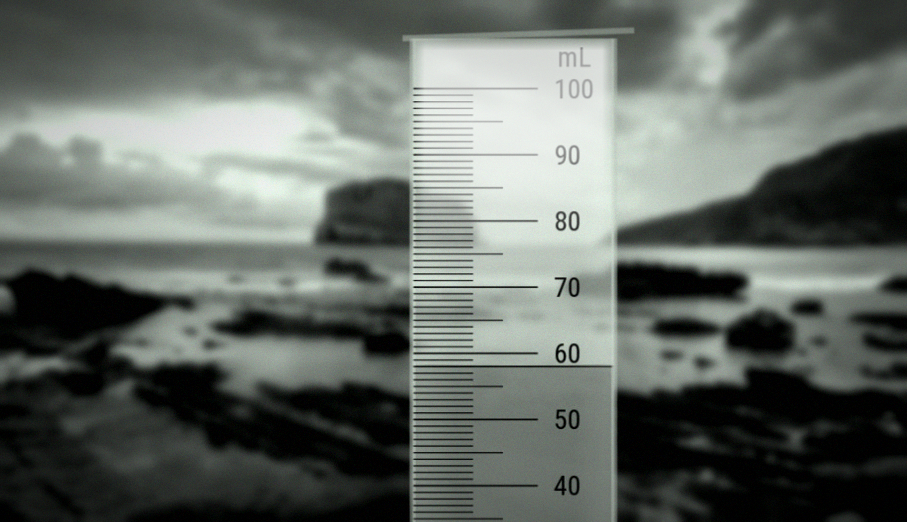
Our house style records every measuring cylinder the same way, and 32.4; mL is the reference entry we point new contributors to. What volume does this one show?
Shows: 58; mL
